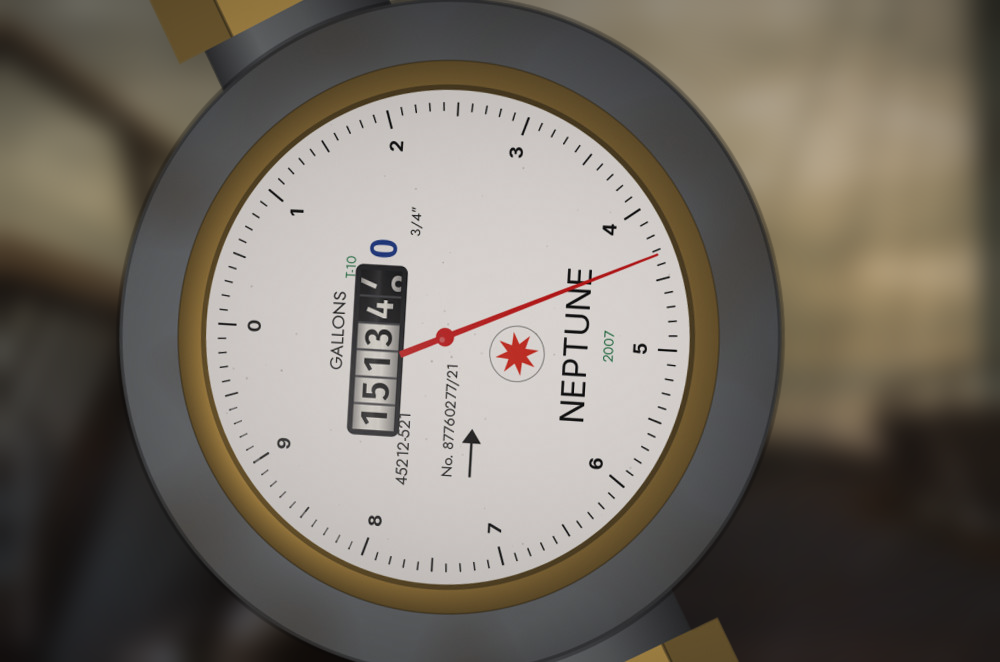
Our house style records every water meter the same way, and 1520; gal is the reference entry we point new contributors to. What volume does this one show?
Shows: 1513474.3; gal
